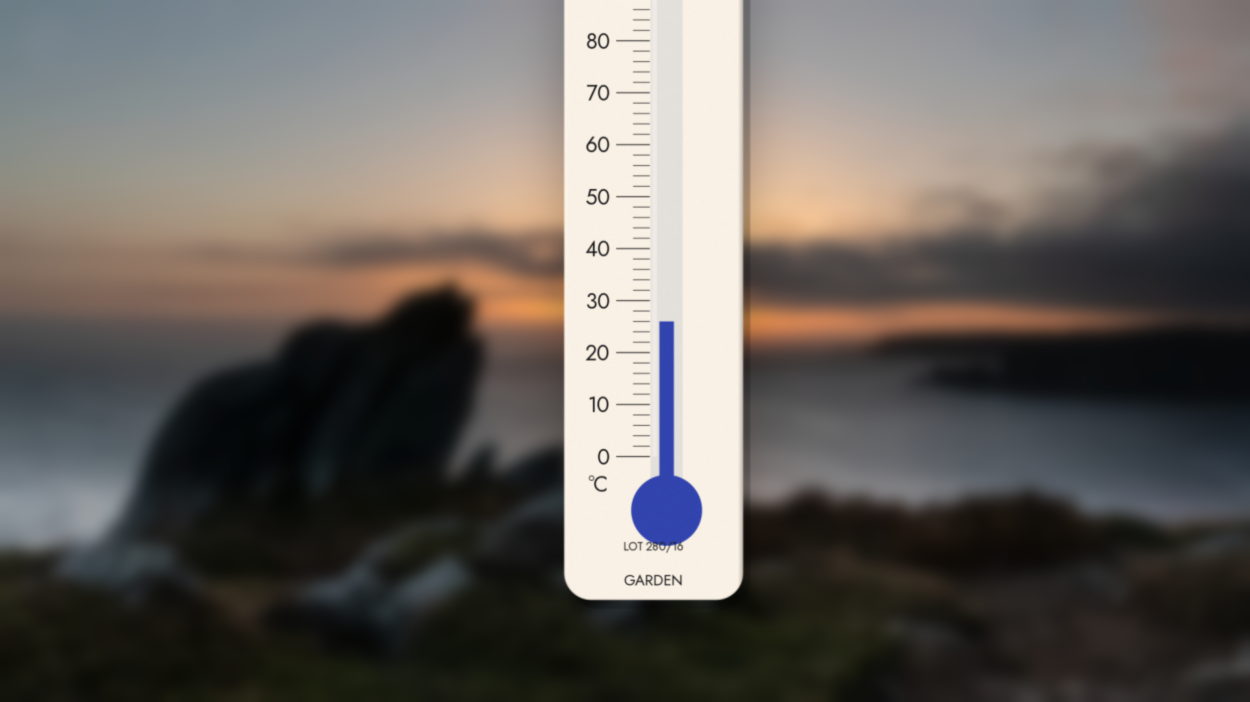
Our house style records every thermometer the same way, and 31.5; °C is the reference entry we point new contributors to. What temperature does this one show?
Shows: 26; °C
